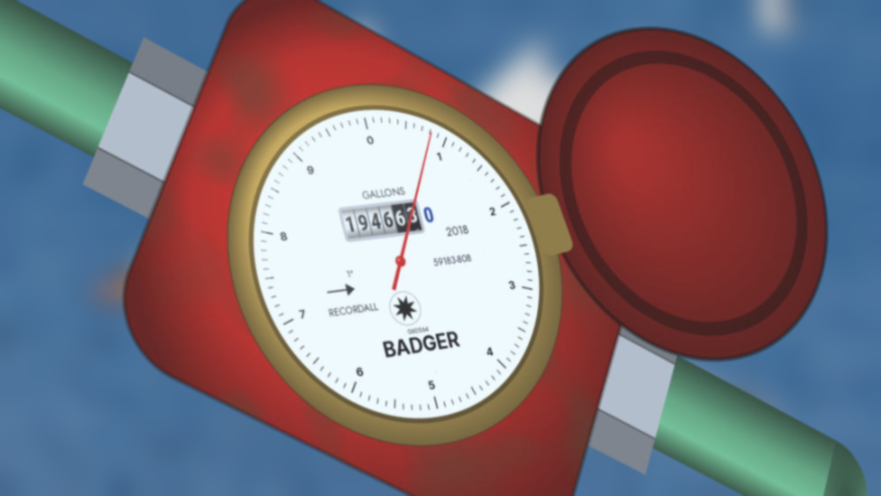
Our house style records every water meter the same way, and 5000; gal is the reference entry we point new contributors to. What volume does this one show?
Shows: 1946630.8; gal
